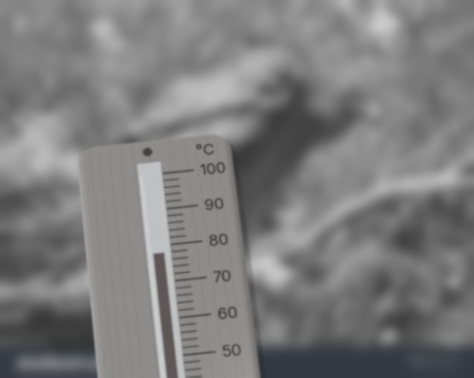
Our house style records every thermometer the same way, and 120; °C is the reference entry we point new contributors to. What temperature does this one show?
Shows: 78; °C
